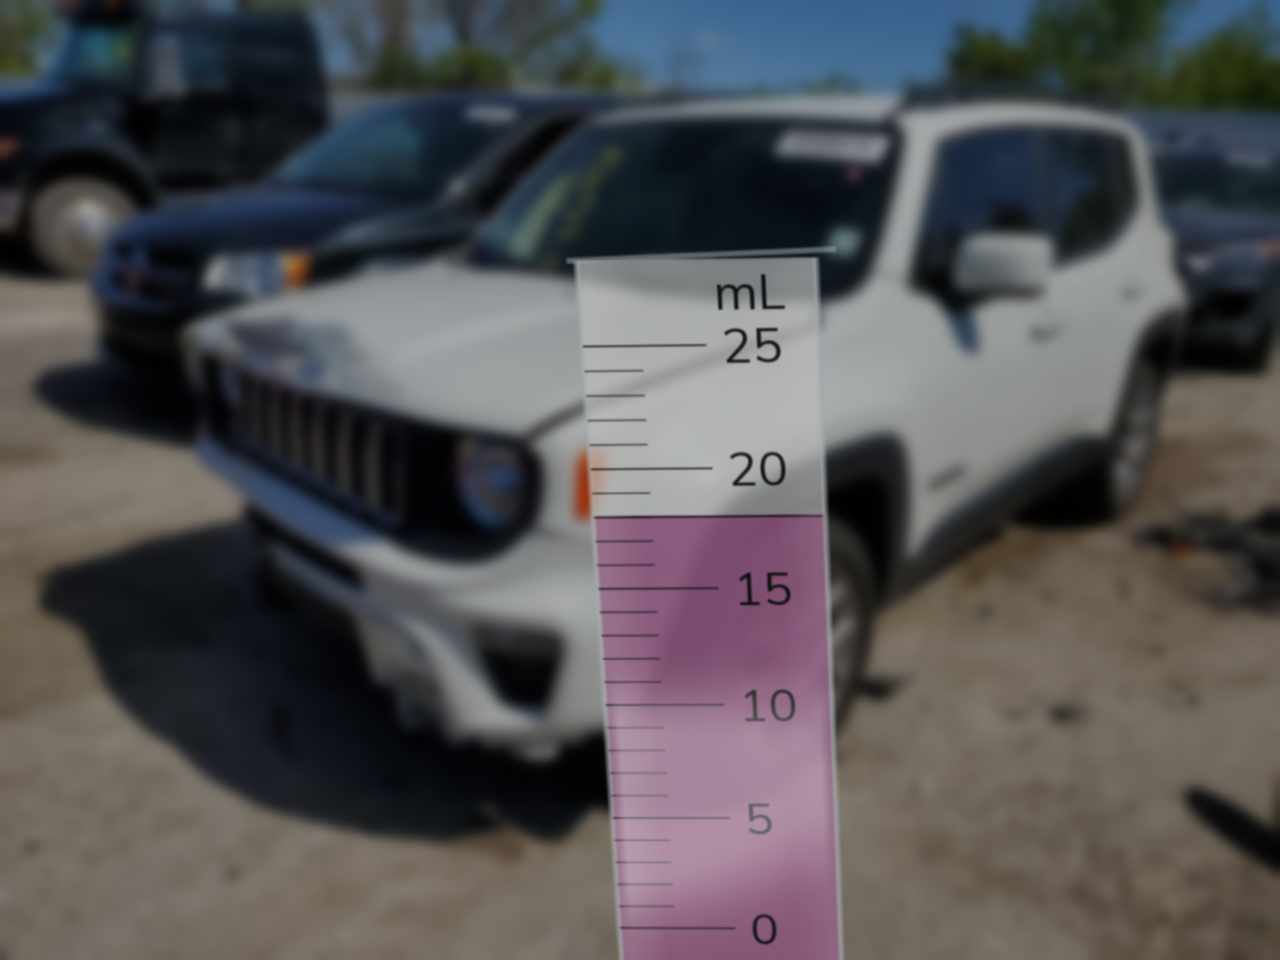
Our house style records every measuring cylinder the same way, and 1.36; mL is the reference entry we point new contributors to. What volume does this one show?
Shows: 18; mL
